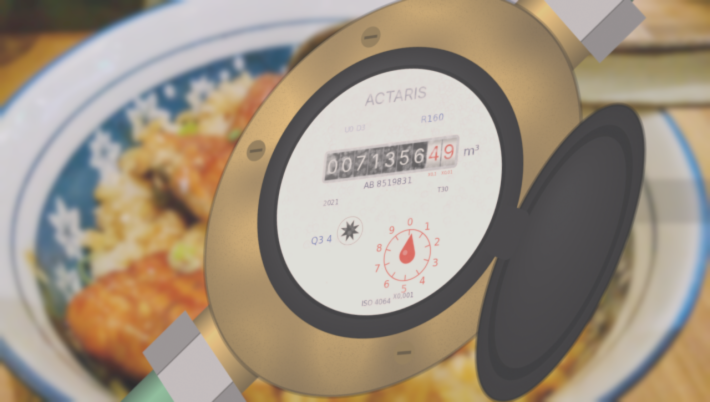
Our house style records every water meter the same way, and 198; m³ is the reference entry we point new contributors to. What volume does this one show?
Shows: 71356.490; m³
